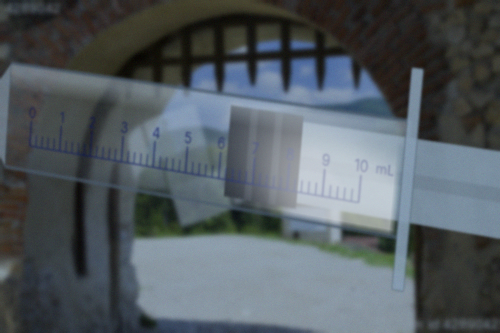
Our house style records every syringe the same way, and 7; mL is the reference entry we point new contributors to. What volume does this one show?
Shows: 6.2; mL
